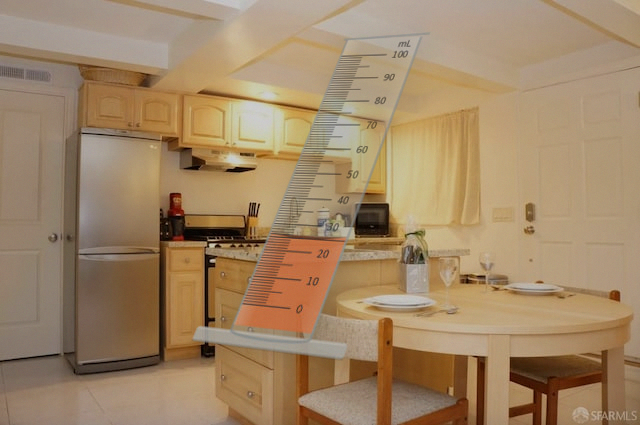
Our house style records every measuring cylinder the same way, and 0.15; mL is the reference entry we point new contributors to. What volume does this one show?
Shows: 25; mL
